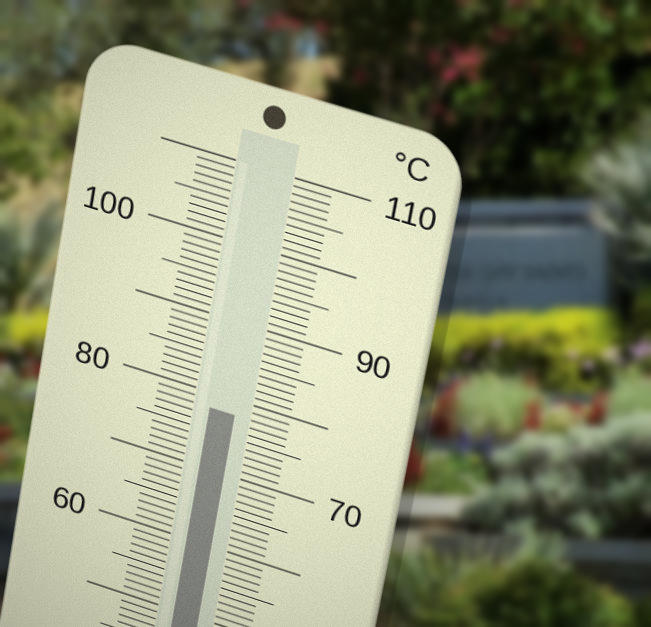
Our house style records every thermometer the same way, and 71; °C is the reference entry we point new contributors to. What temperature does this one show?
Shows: 78; °C
